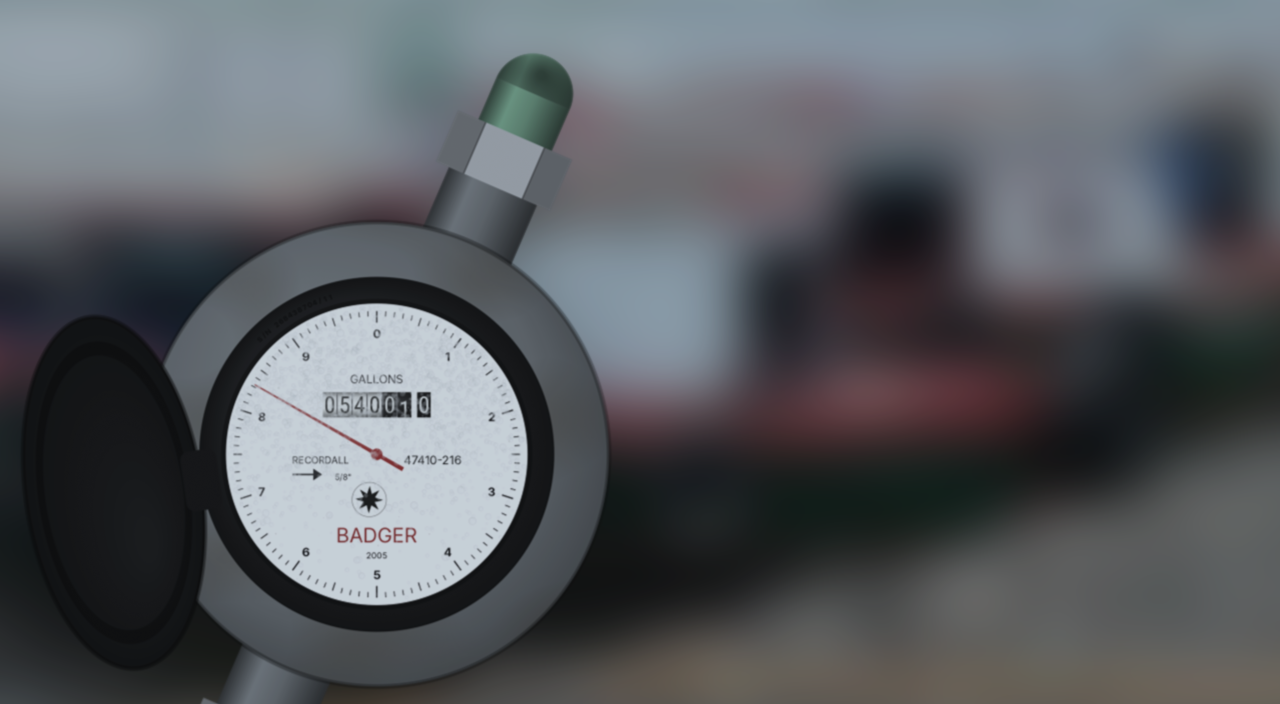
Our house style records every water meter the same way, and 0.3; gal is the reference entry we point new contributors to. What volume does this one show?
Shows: 540008.3; gal
